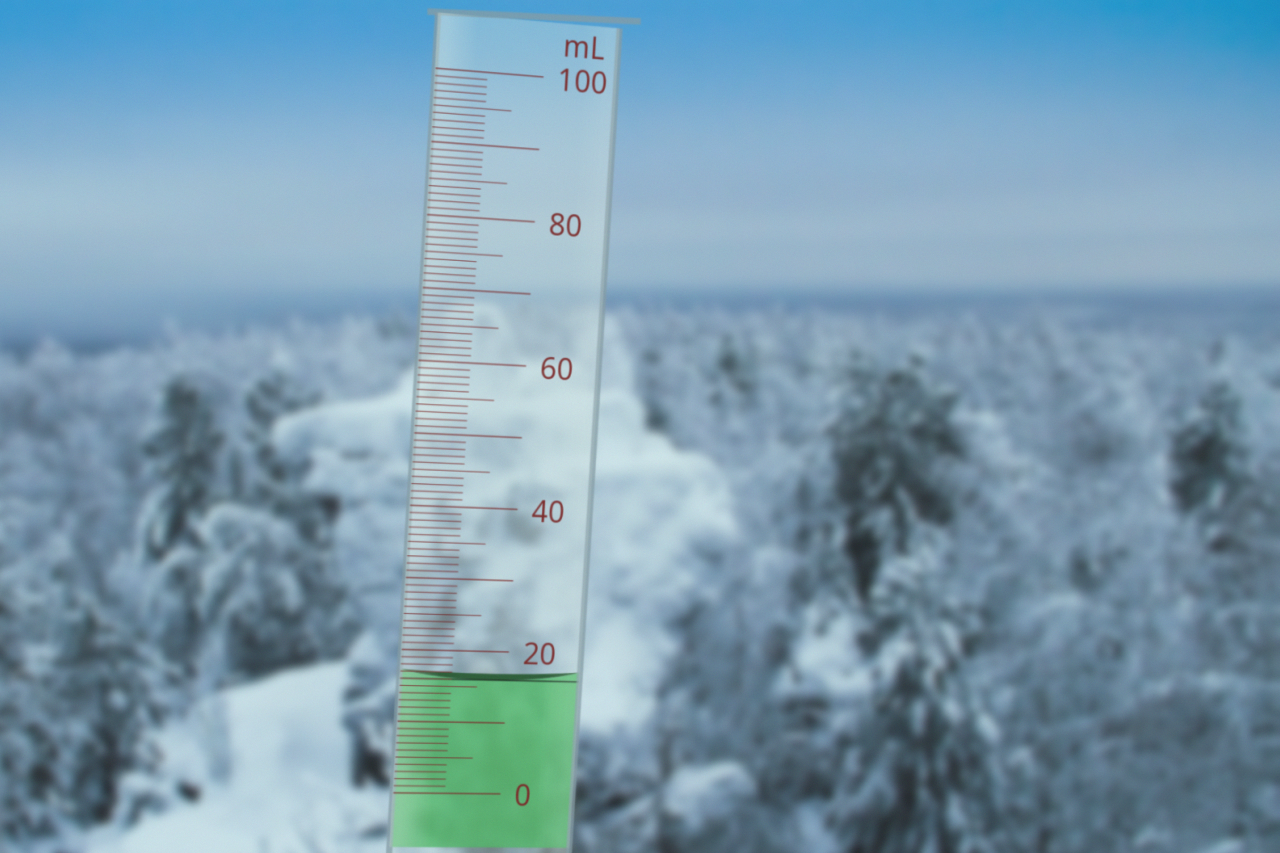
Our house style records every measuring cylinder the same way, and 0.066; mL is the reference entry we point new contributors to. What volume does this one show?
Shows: 16; mL
